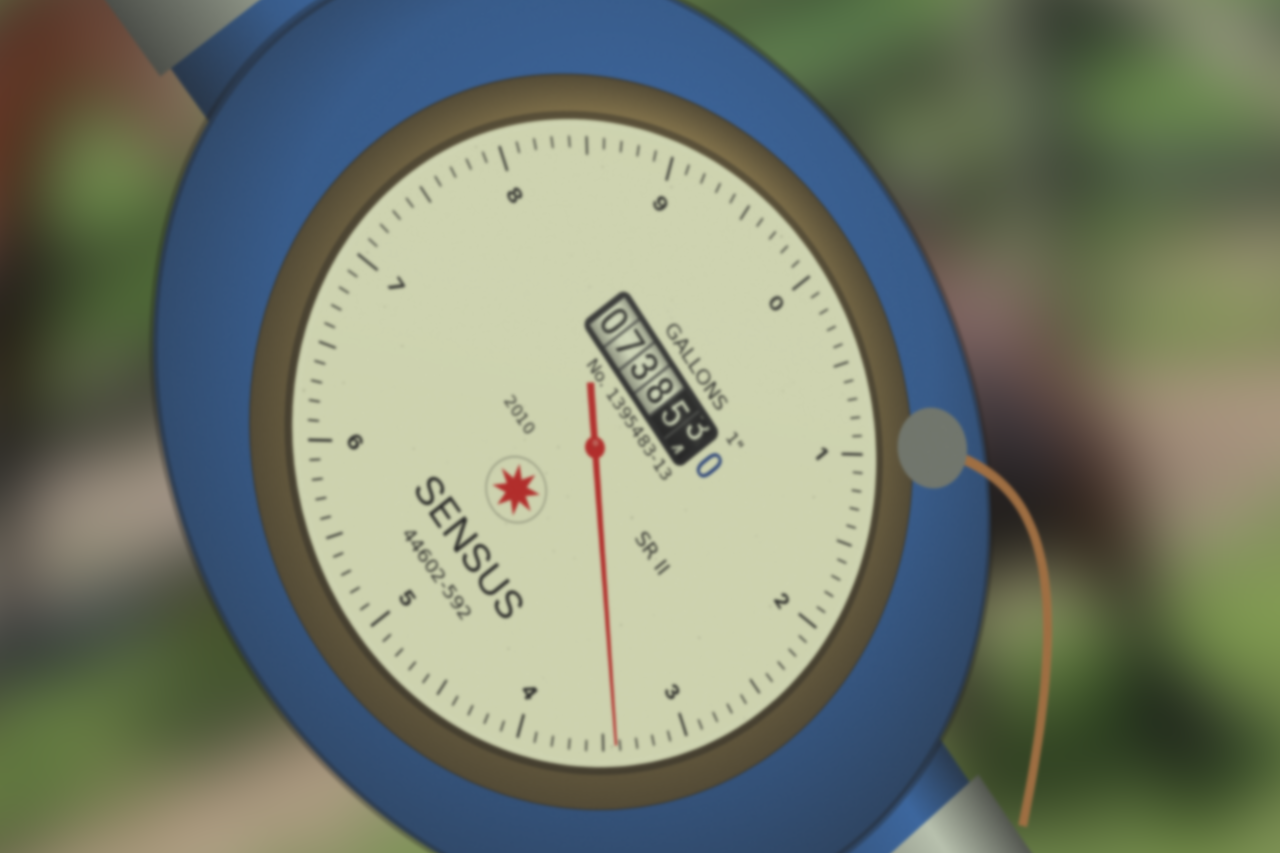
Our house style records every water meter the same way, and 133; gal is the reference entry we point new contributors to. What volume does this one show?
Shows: 738533.4; gal
